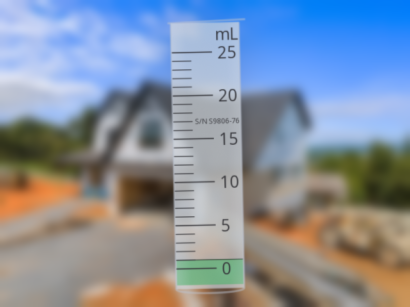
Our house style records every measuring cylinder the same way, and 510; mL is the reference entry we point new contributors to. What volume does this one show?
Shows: 1; mL
